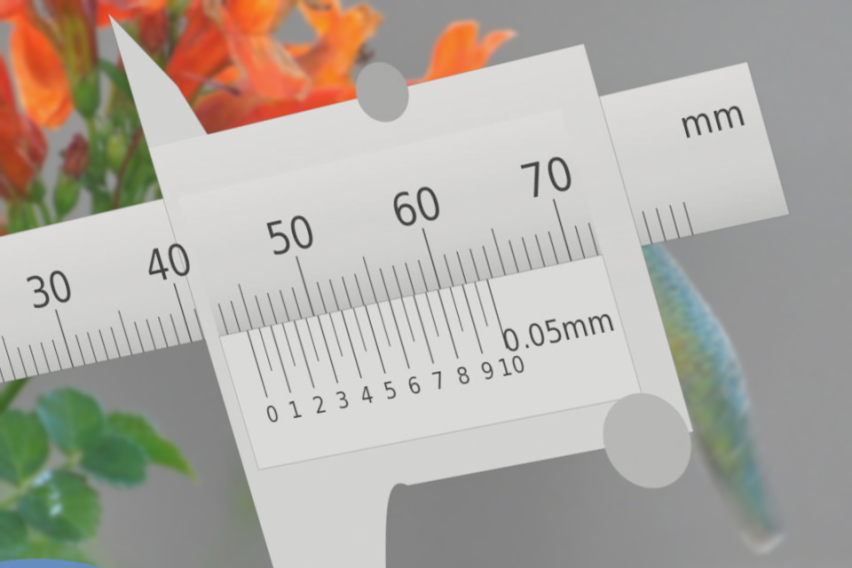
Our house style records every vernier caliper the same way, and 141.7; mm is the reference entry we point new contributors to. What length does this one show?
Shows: 44.6; mm
